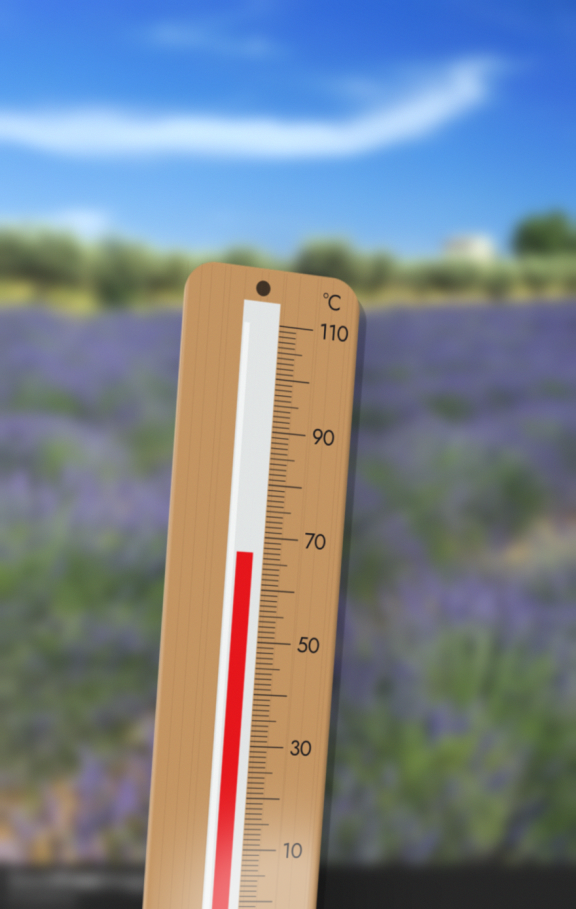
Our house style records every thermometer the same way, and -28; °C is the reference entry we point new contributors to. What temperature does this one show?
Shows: 67; °C
